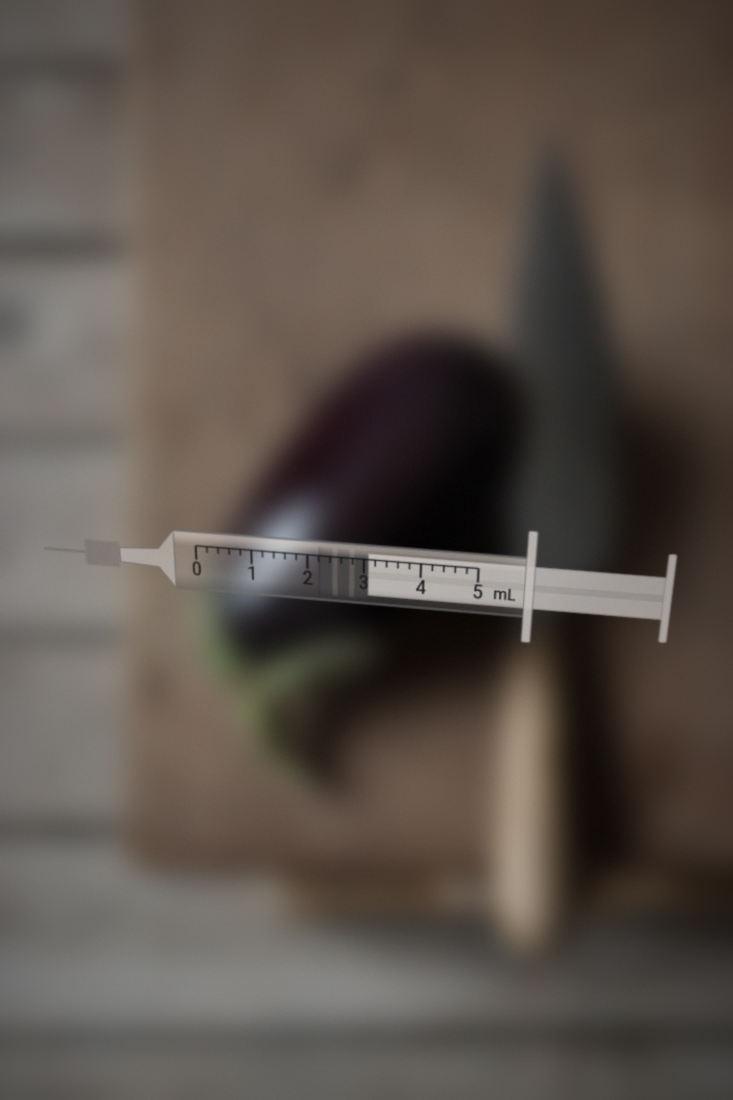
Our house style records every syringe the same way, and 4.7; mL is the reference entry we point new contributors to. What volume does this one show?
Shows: 2.2; mL
